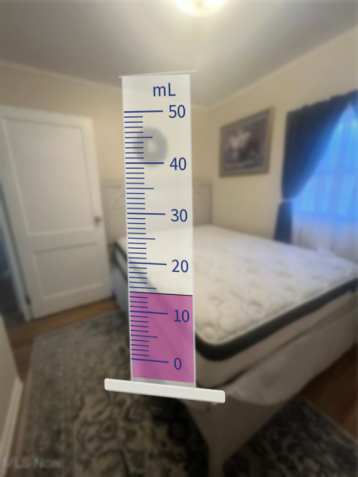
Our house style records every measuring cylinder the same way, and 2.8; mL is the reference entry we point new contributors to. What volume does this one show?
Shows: 14; mL
